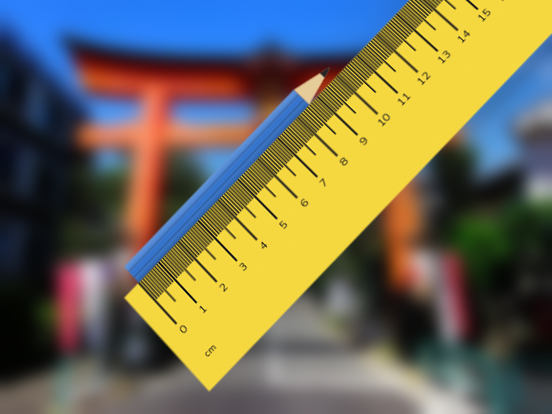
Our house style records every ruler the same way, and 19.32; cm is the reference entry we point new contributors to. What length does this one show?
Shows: 10; cm
